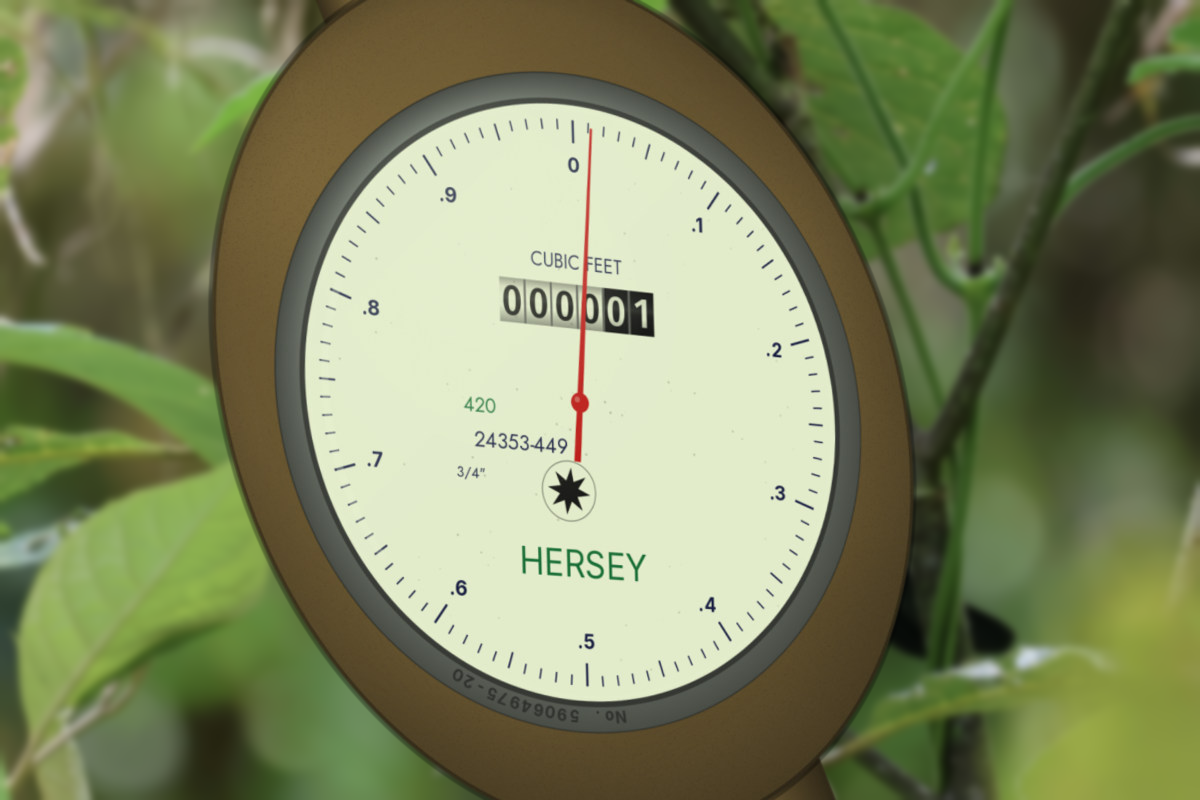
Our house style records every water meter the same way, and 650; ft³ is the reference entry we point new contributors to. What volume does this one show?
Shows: 1.01; ft³
